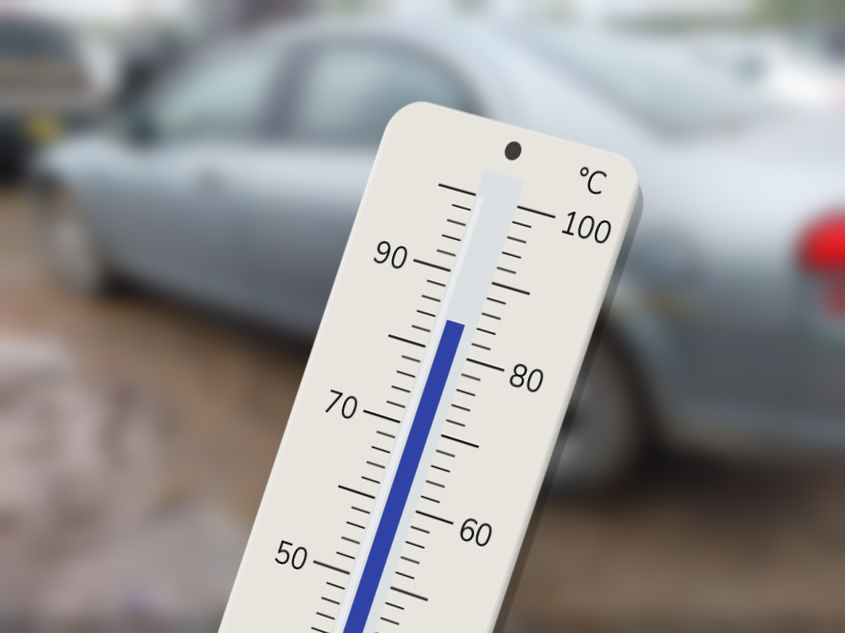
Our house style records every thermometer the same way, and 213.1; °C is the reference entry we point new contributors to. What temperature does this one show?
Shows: 84; °C
